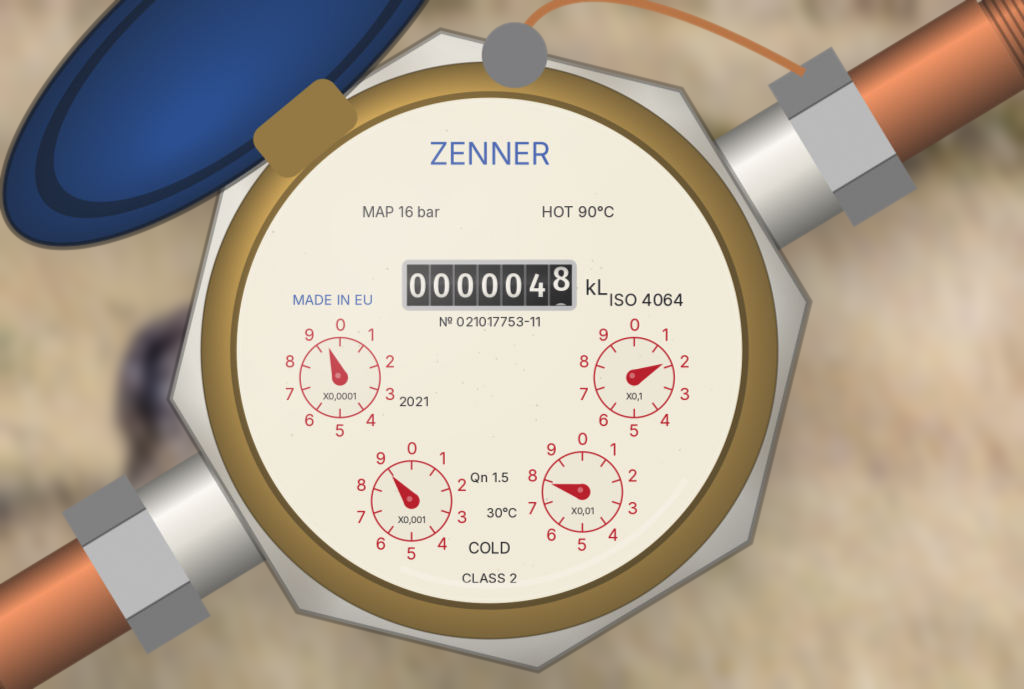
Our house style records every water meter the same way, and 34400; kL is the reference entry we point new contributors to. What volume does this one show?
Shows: 48.1789; kL
